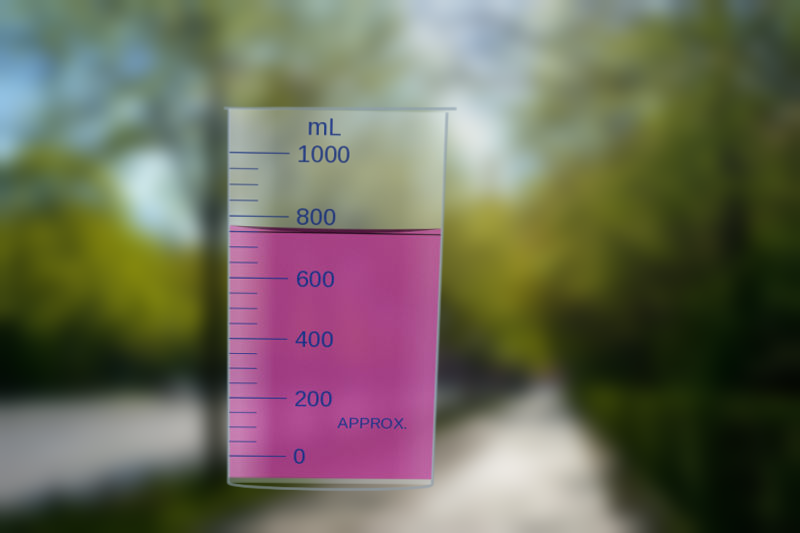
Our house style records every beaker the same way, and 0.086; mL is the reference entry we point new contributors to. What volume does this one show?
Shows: 750; mL
